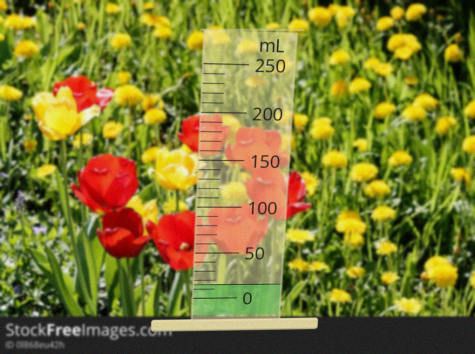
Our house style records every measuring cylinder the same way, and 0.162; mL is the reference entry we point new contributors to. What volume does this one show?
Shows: 15; mL
